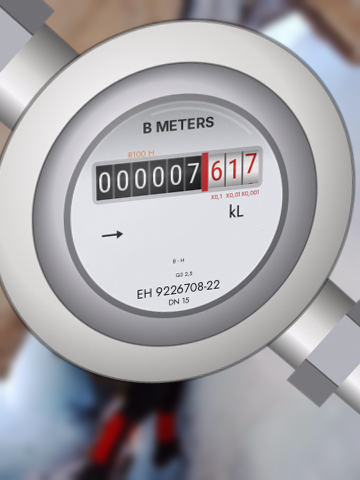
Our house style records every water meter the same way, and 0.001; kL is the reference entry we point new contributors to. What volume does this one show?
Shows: 7.617; kL
